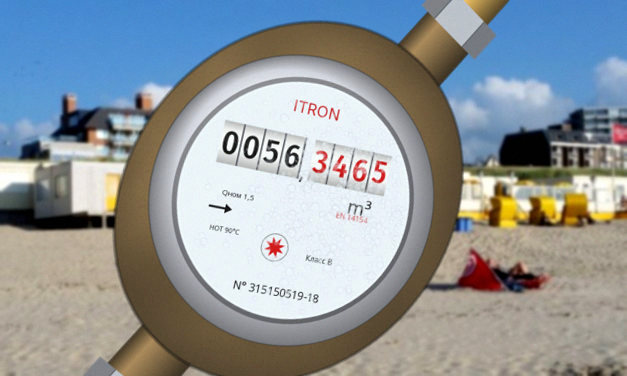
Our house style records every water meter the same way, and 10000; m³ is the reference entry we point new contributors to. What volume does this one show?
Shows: 56.3465; m³
